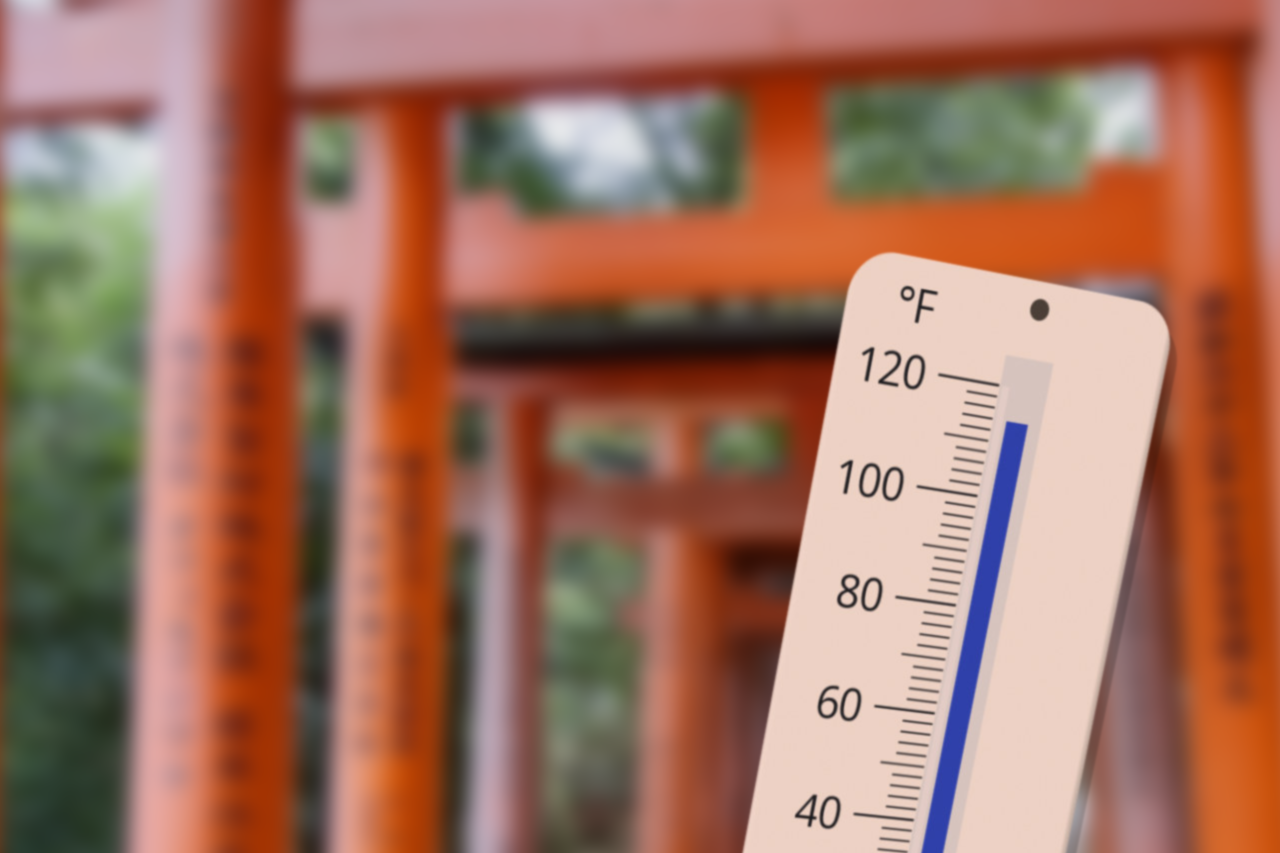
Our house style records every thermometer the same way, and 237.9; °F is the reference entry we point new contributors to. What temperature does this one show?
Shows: 114; °F
